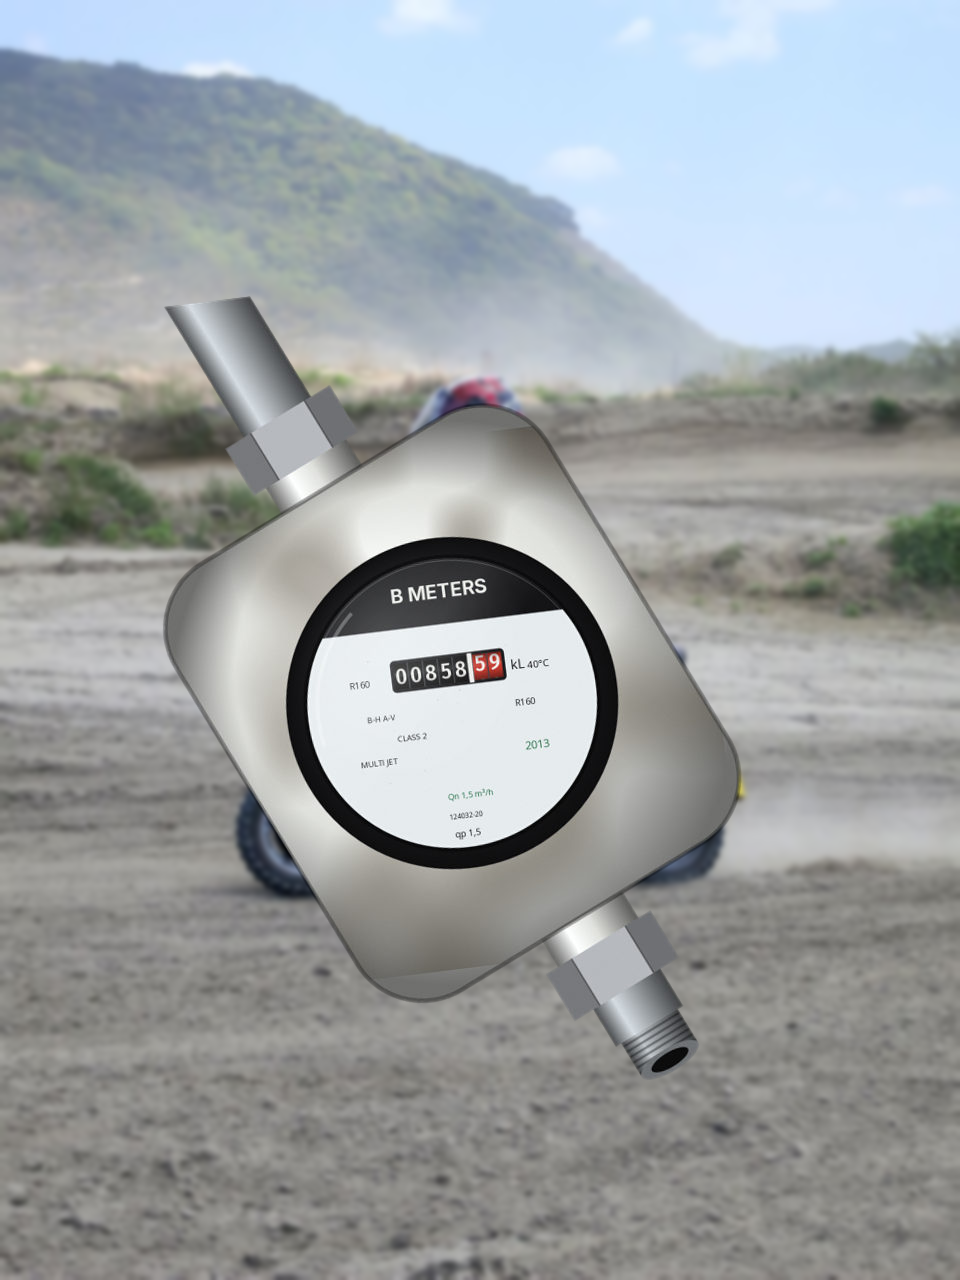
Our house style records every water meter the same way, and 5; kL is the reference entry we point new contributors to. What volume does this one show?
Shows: 858.59; kL
